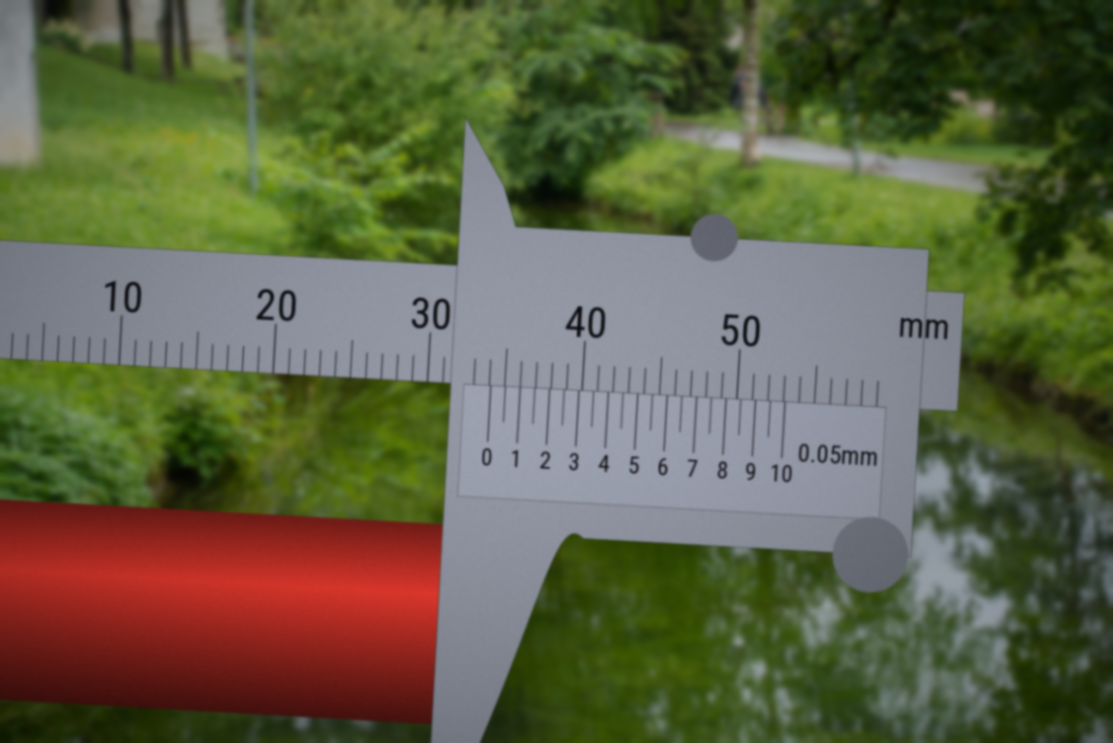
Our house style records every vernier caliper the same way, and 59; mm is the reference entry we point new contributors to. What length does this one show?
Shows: 34.1; mm
